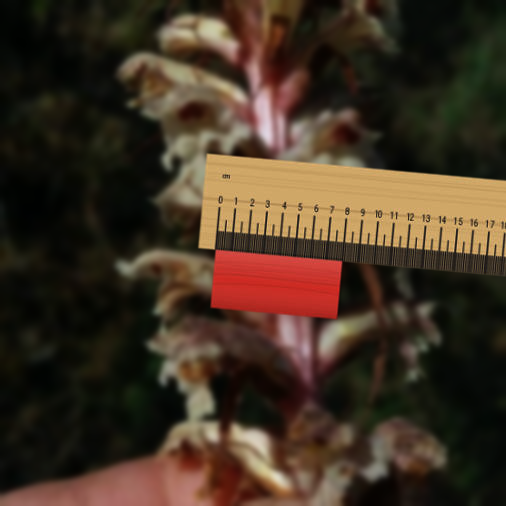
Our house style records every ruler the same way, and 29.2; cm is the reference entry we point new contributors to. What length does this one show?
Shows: 8; cm
